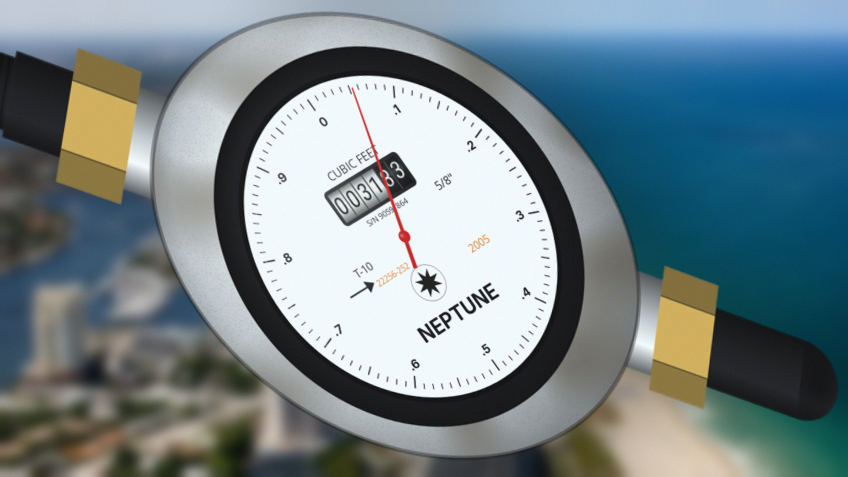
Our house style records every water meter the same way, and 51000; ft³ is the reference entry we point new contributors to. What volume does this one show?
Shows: 3183.05; ft³
